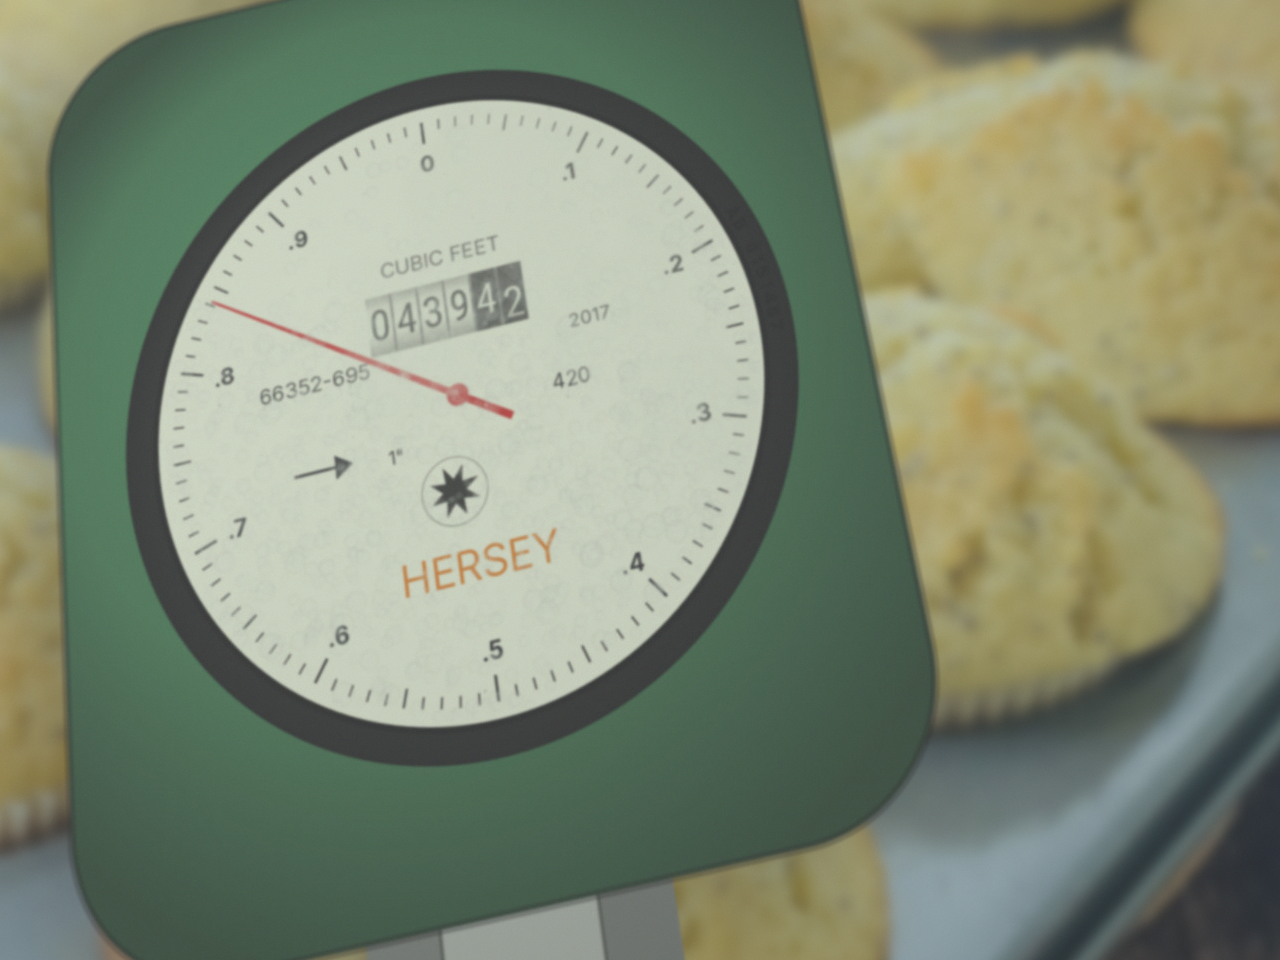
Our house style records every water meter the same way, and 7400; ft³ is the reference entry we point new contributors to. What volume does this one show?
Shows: 43941.84; ft³
